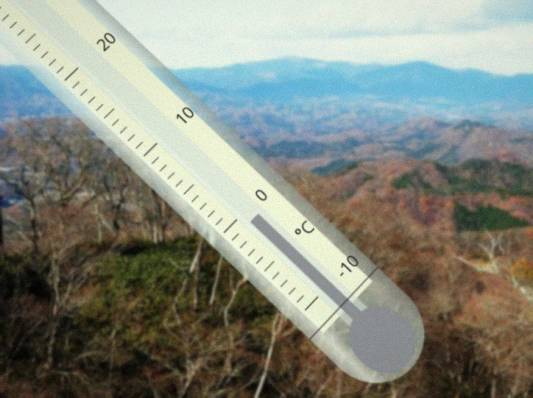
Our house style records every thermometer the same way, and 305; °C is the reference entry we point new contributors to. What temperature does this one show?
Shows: -1; °C
